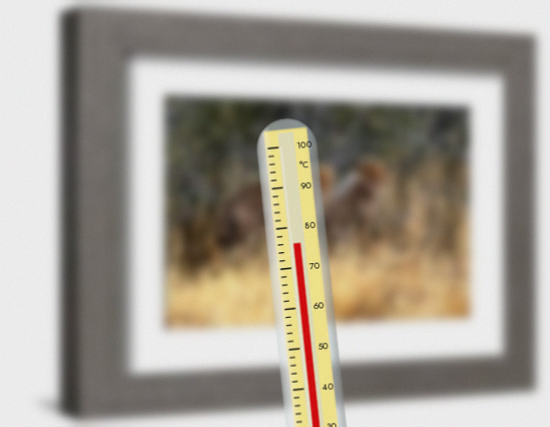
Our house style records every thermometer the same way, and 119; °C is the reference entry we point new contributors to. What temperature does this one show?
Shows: 76; °C
